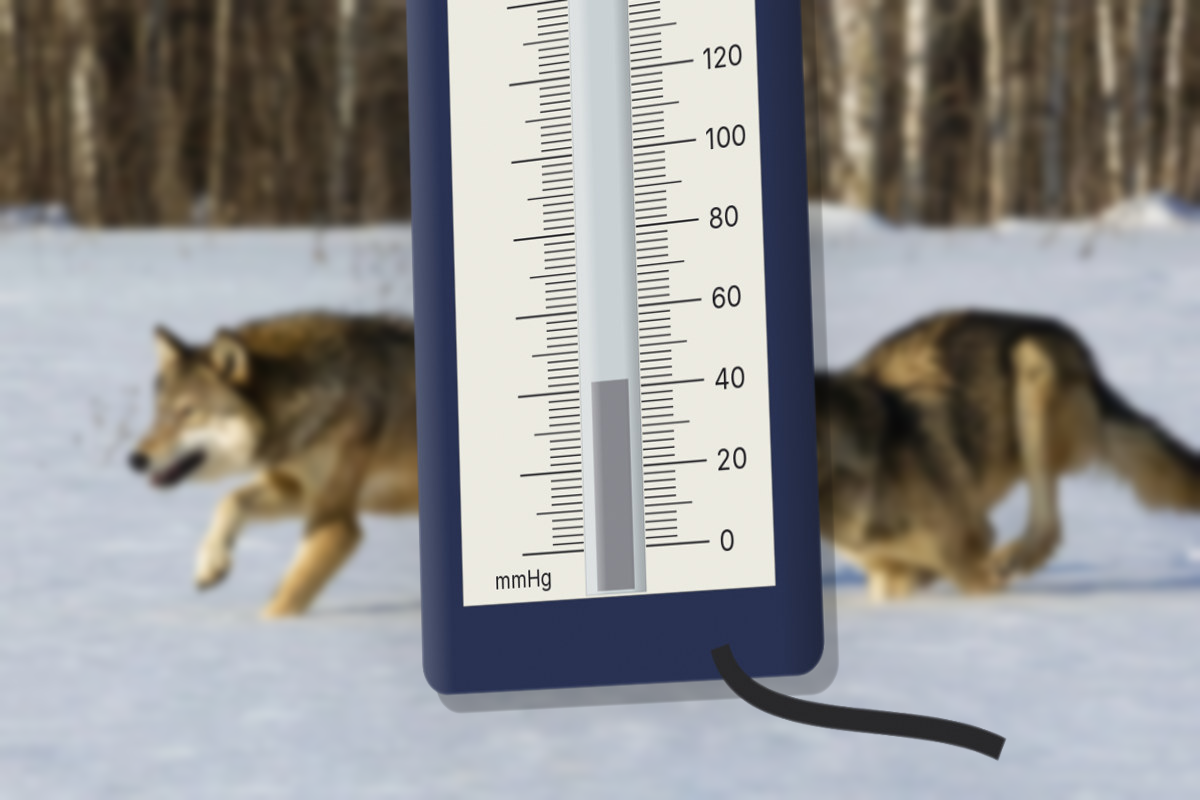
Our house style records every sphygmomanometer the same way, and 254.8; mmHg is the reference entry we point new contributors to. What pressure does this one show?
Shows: 42; mmHg
